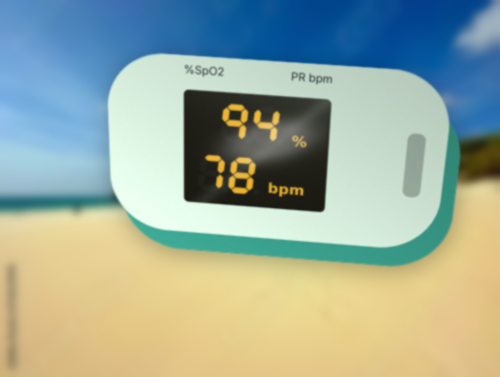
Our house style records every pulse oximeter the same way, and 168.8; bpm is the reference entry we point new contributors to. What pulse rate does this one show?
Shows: 78; bpm
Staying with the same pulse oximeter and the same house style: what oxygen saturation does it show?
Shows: 94; %
